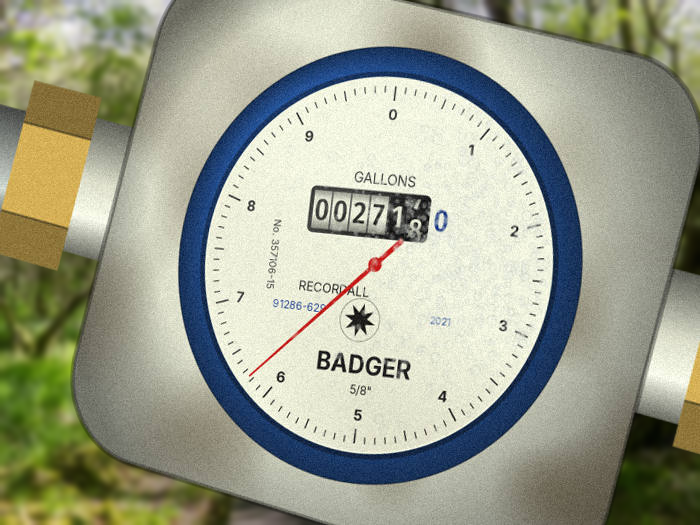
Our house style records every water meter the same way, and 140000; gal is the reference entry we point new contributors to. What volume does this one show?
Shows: 27176.2; gal
